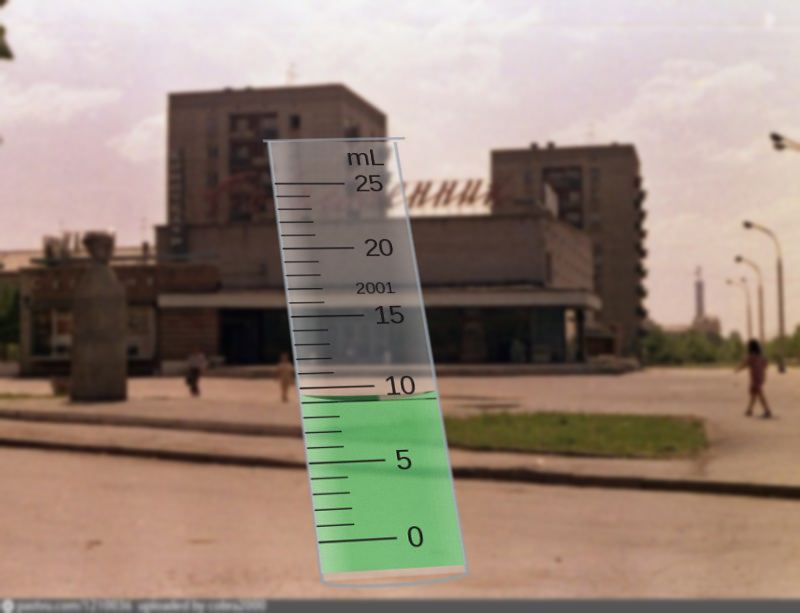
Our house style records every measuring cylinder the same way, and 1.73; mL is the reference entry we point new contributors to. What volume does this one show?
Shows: 9; mL
